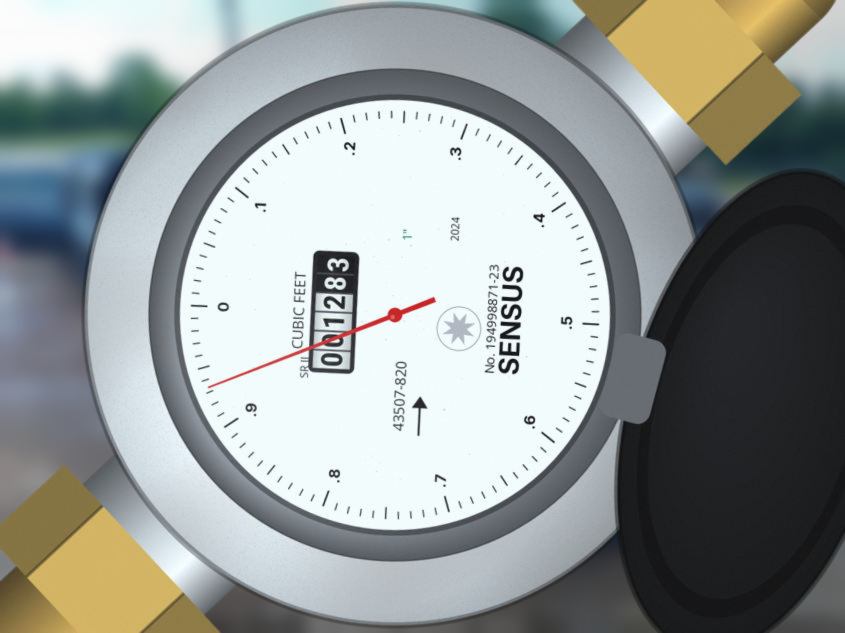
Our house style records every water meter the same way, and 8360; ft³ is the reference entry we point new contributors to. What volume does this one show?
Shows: 1282.93; ft³
